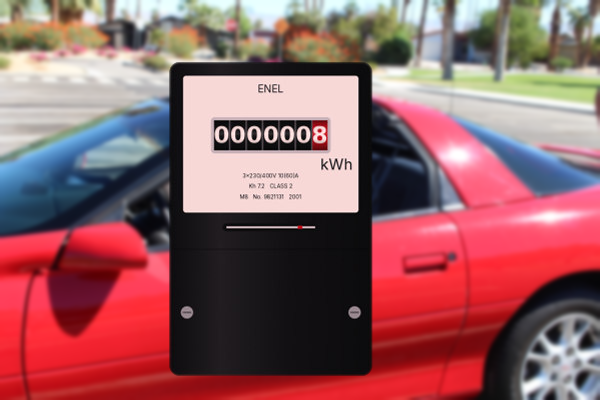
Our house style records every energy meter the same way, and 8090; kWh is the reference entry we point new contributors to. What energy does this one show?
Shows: 0.8; kWh
